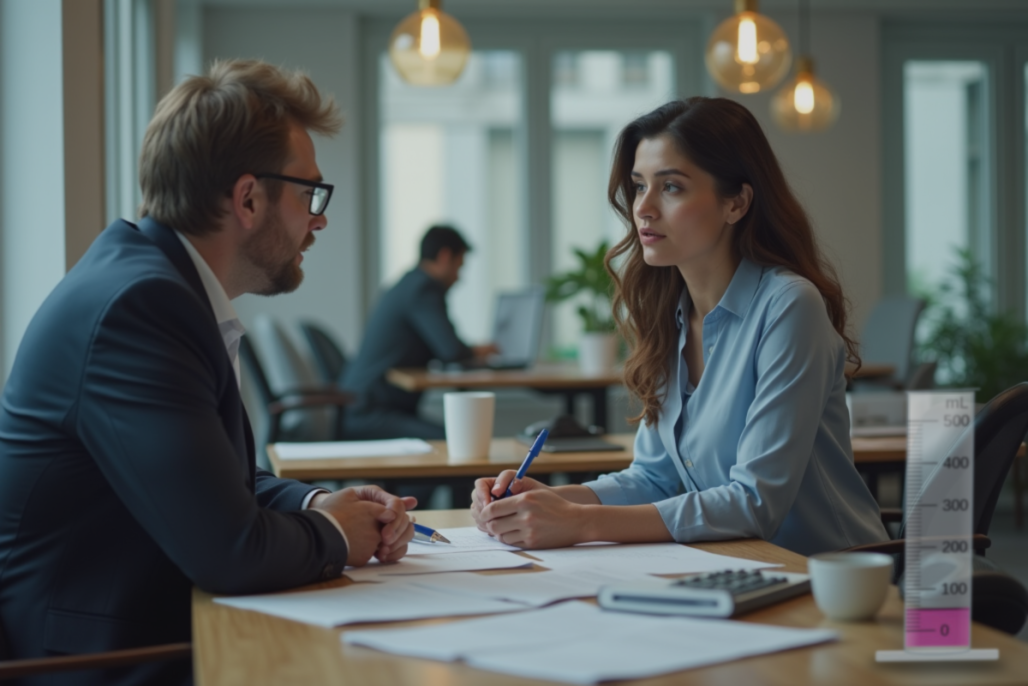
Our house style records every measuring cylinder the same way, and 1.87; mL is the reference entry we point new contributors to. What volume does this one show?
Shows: 50; mL
